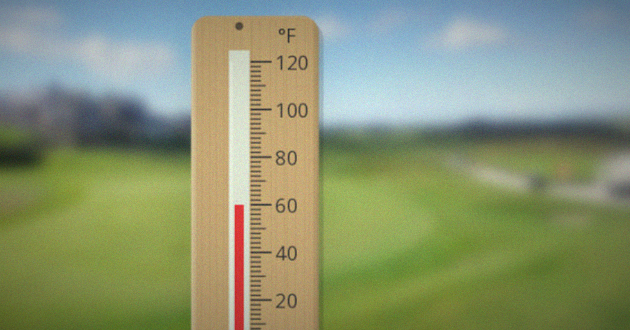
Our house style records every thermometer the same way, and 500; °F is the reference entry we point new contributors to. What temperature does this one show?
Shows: 60; °F
